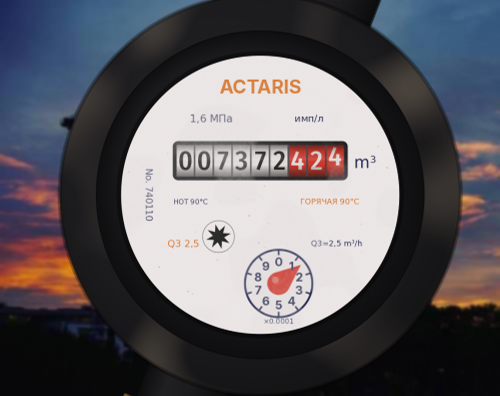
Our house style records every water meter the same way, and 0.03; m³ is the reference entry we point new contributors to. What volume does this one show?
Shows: 7372.4241; m³
